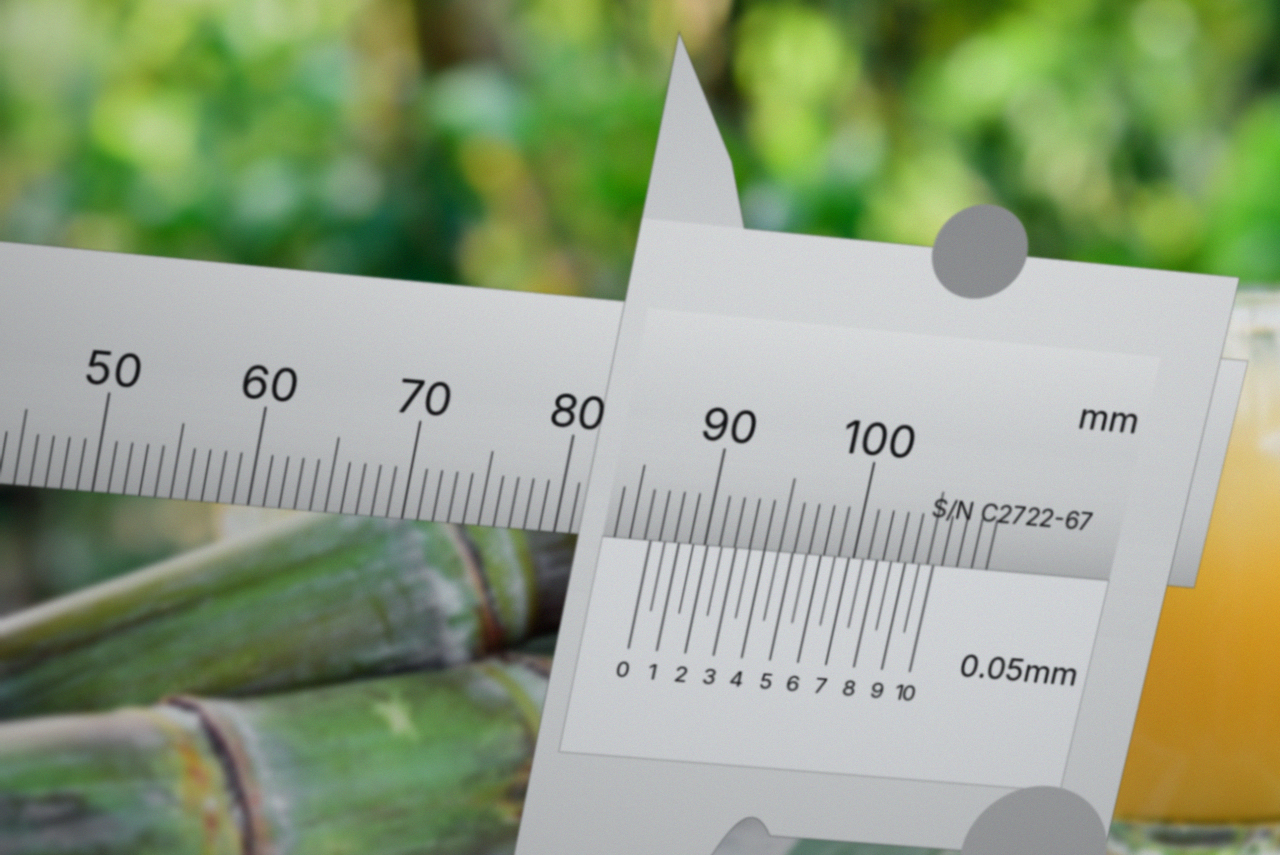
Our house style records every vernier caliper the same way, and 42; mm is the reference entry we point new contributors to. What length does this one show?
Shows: 86.4; mm
